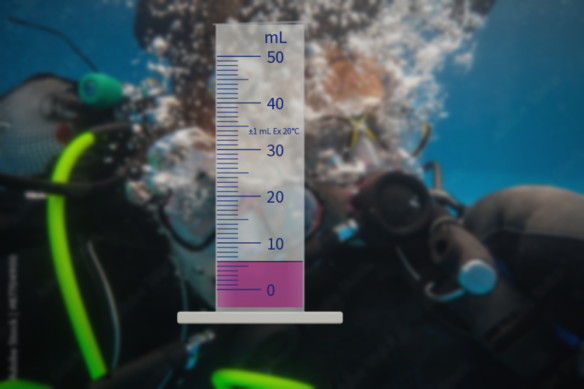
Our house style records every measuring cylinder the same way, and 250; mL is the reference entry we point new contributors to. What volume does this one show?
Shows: 6; mL
